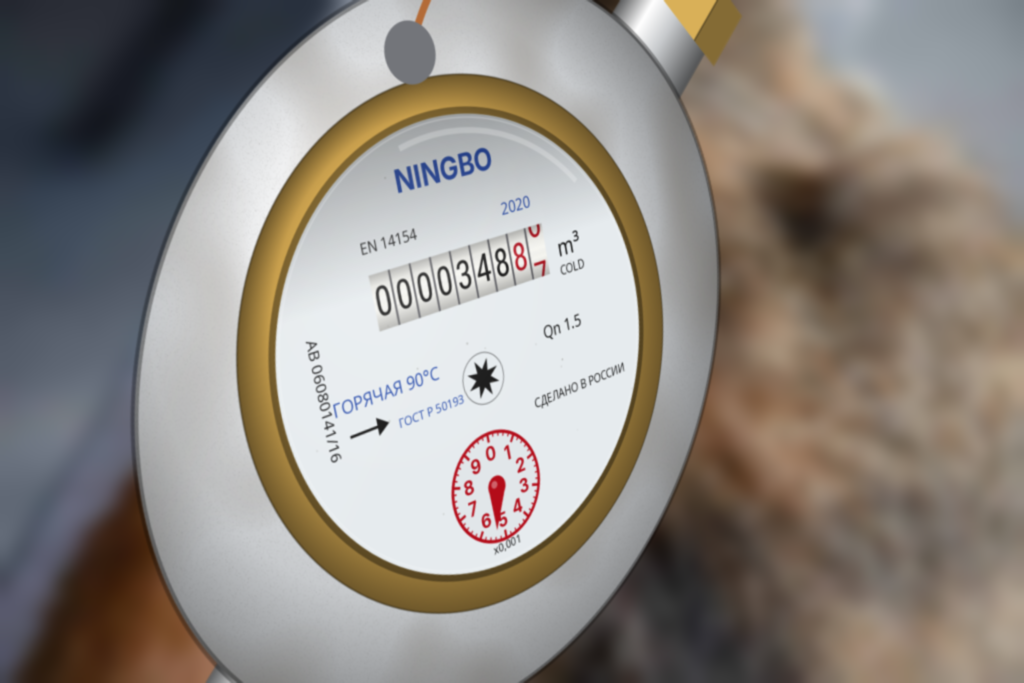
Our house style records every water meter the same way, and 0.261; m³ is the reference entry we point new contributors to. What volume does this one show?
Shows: 348.865; m³
